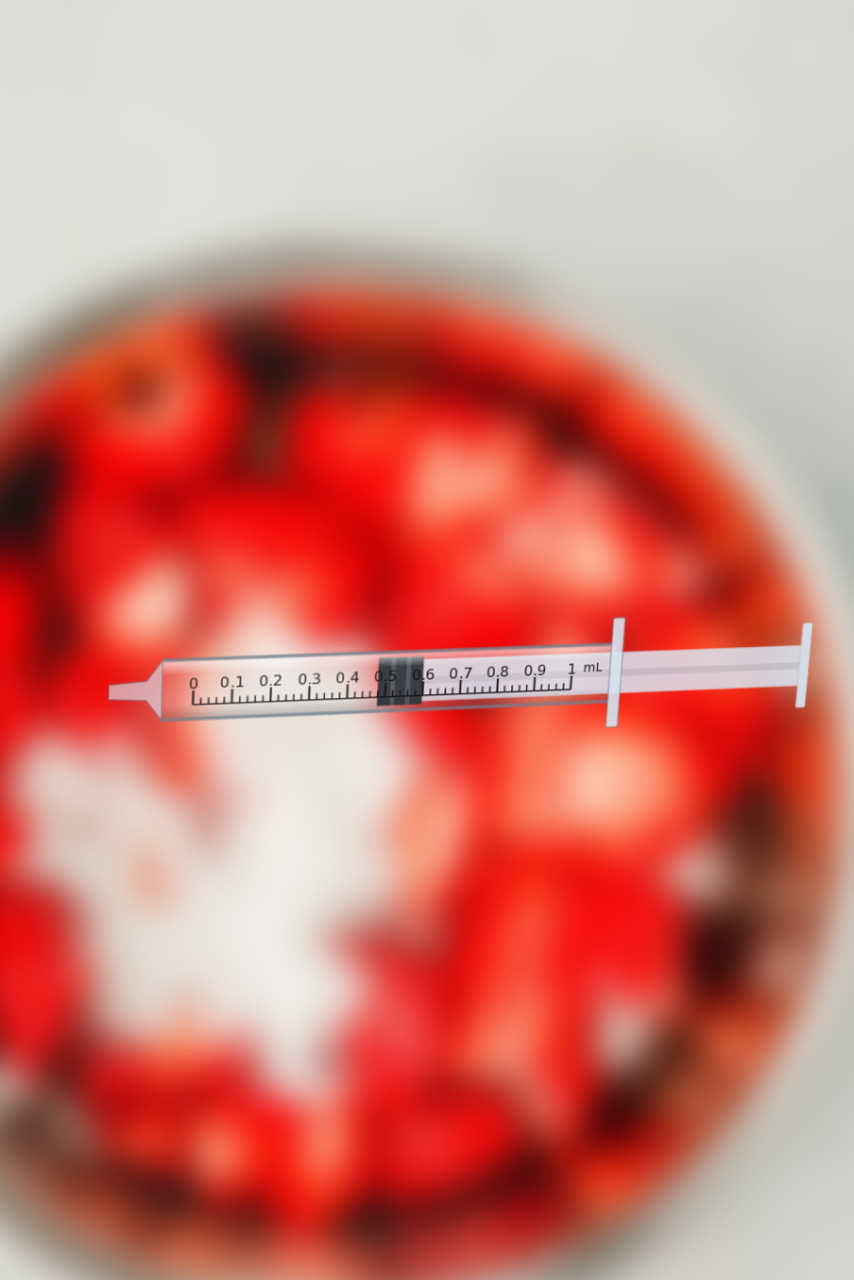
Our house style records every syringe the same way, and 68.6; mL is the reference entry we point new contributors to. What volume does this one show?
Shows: 0.48; mL
